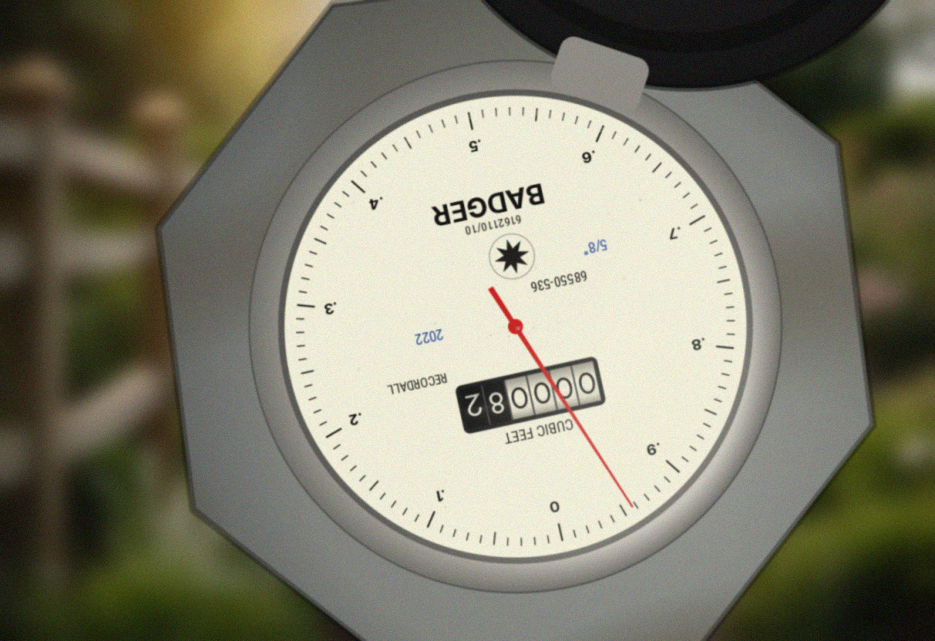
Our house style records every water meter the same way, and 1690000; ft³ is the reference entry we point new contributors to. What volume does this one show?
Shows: 81.94; ft³
